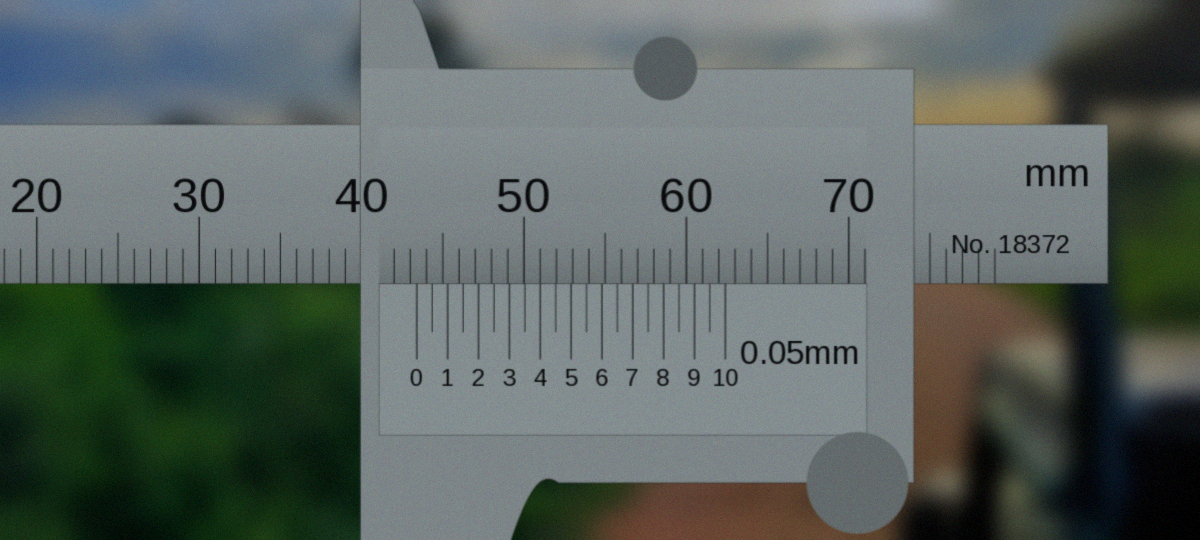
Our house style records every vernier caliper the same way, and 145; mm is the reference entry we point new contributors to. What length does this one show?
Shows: 43.4; mm
